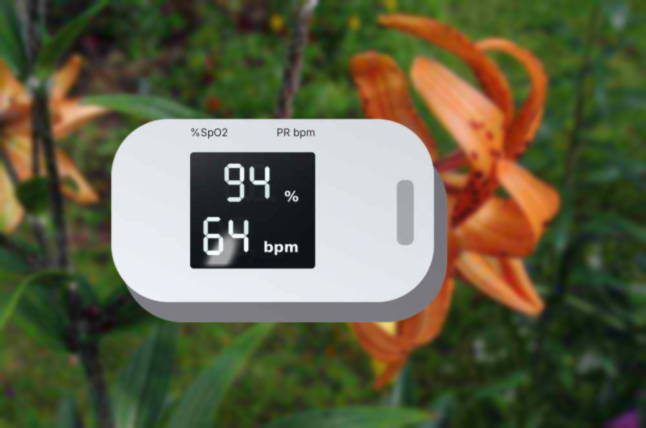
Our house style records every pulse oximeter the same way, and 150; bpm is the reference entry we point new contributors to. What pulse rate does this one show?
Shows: 64; bpm
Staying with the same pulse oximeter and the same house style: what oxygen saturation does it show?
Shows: 94; %
